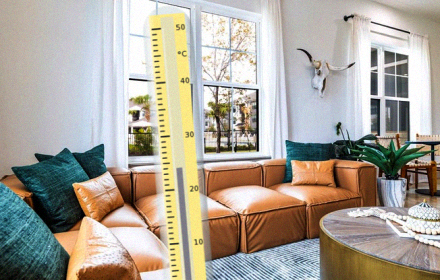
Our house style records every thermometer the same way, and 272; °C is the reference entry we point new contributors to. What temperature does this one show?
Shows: 24; °C
